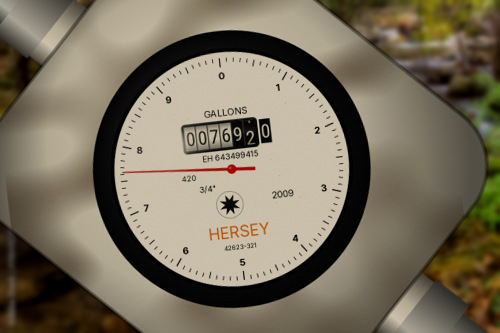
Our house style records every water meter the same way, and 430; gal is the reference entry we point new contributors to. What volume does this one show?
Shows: 76917.6; gal
